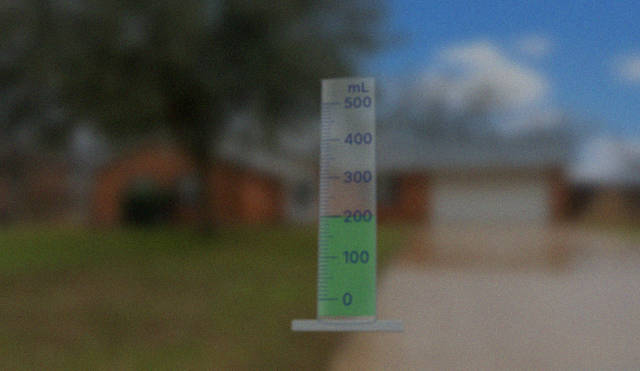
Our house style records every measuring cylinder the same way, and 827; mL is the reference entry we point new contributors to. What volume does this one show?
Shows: 200; mL
